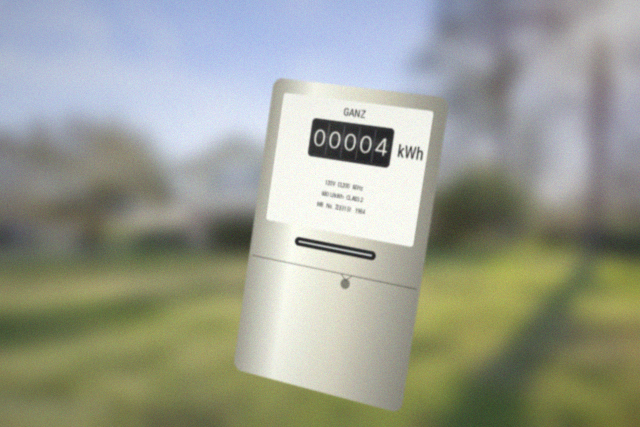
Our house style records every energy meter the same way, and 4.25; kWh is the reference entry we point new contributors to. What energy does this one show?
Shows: 4; kWh
